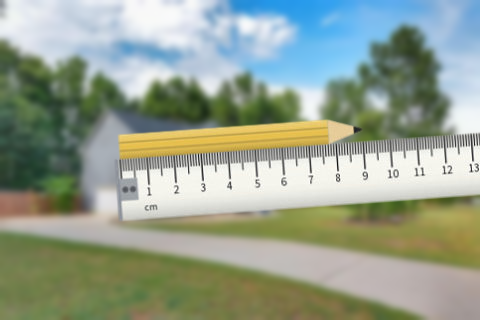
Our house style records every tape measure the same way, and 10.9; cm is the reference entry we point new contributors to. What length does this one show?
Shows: 9; cm
